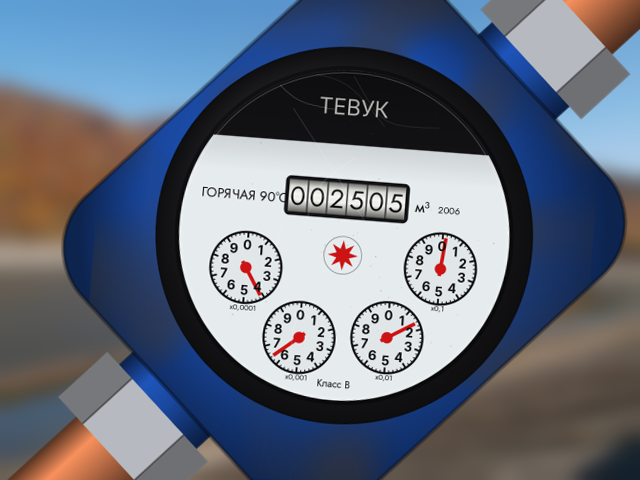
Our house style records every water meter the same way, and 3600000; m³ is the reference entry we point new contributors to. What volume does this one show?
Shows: 2505.0164; m³
